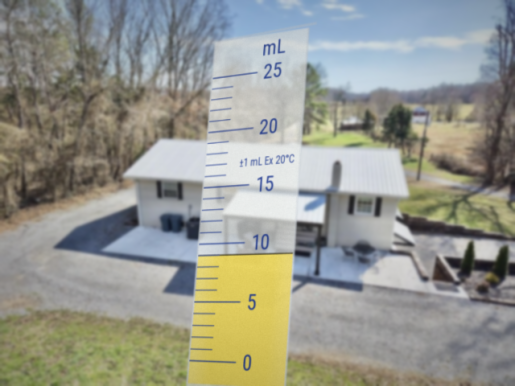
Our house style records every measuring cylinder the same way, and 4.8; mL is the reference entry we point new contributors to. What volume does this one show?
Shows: 9; mL
